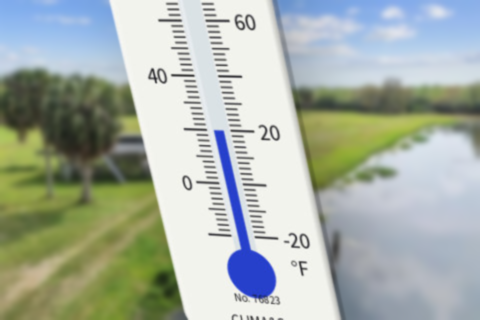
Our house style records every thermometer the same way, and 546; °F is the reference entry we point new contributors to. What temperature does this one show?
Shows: 20; °F
